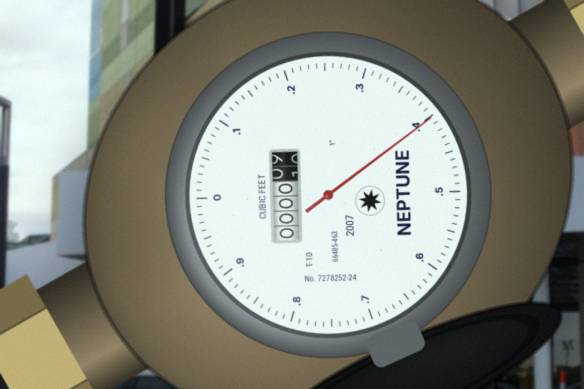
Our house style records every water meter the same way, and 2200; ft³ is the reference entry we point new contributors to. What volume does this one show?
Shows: 9.40; ft³
